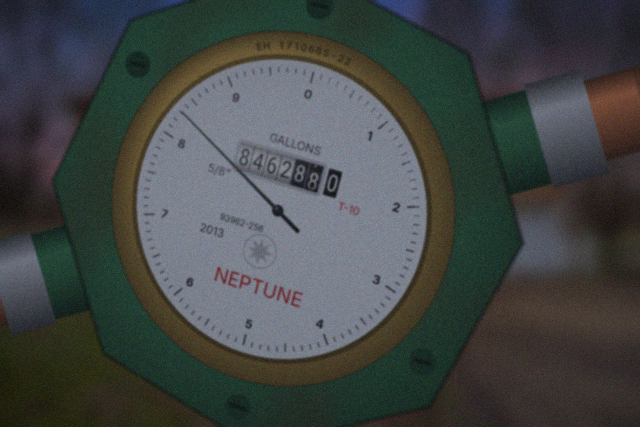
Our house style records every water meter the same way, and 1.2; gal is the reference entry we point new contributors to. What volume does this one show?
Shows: 8462878.3; gal
